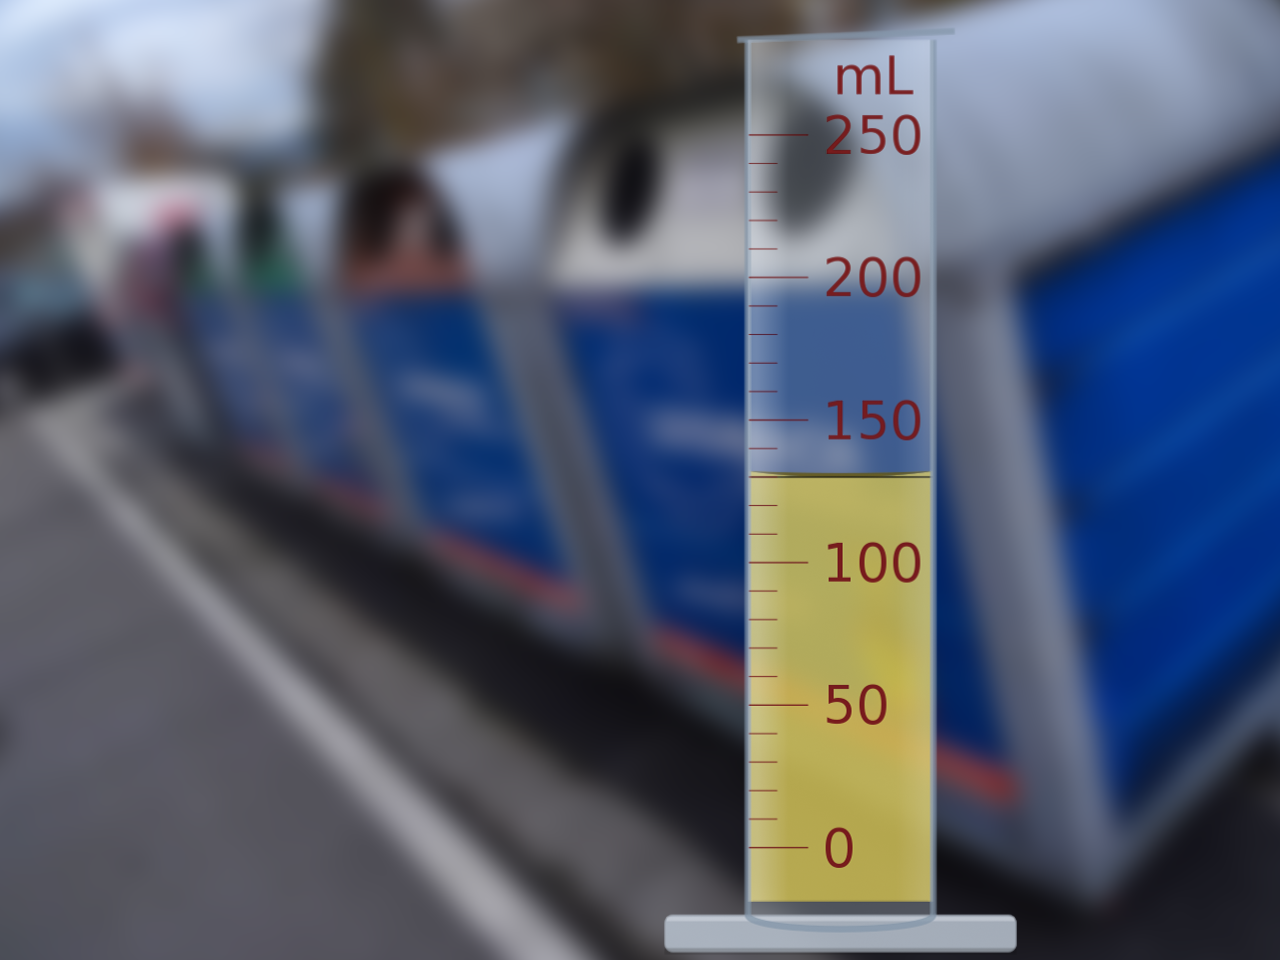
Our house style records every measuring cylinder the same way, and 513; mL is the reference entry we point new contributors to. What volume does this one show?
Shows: 130; mL
